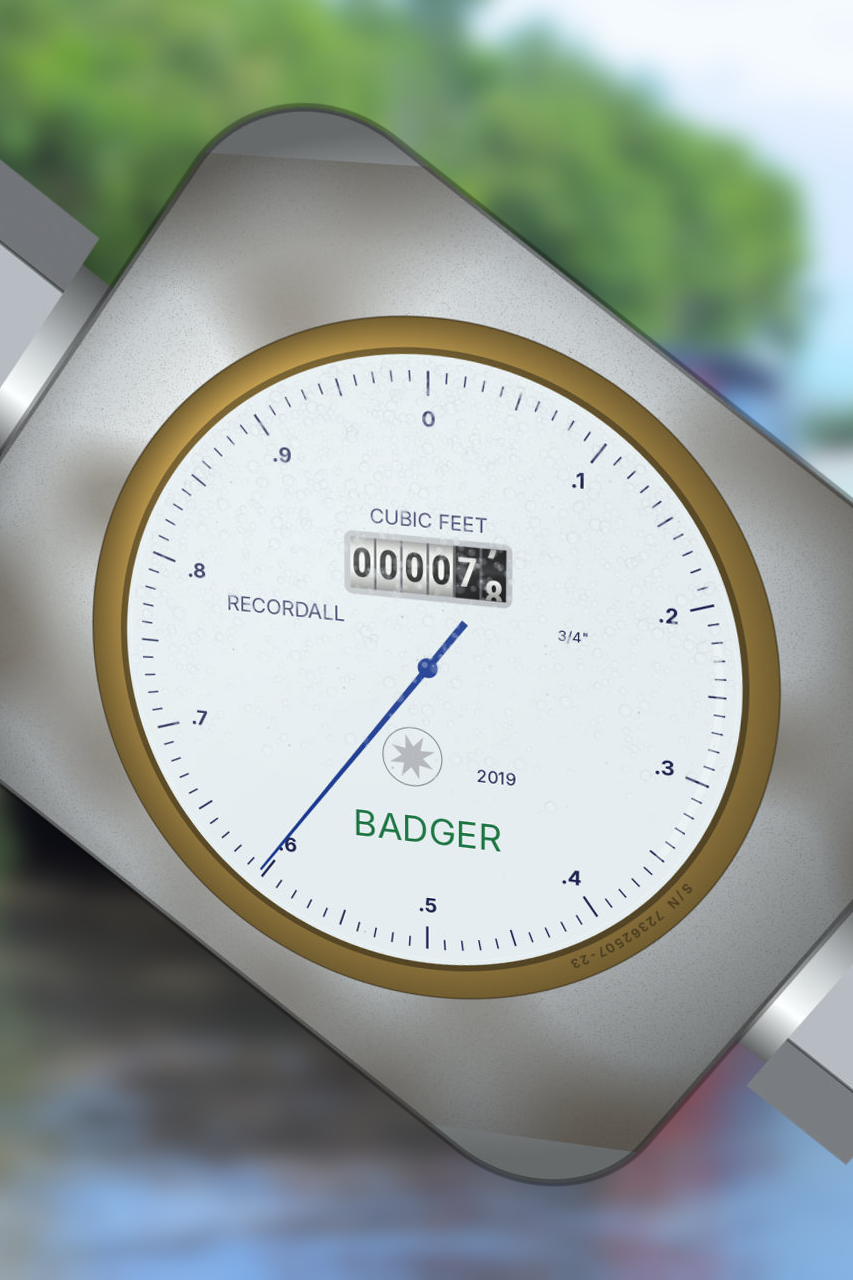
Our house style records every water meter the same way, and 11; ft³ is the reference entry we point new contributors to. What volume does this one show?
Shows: 77.60; ft³
